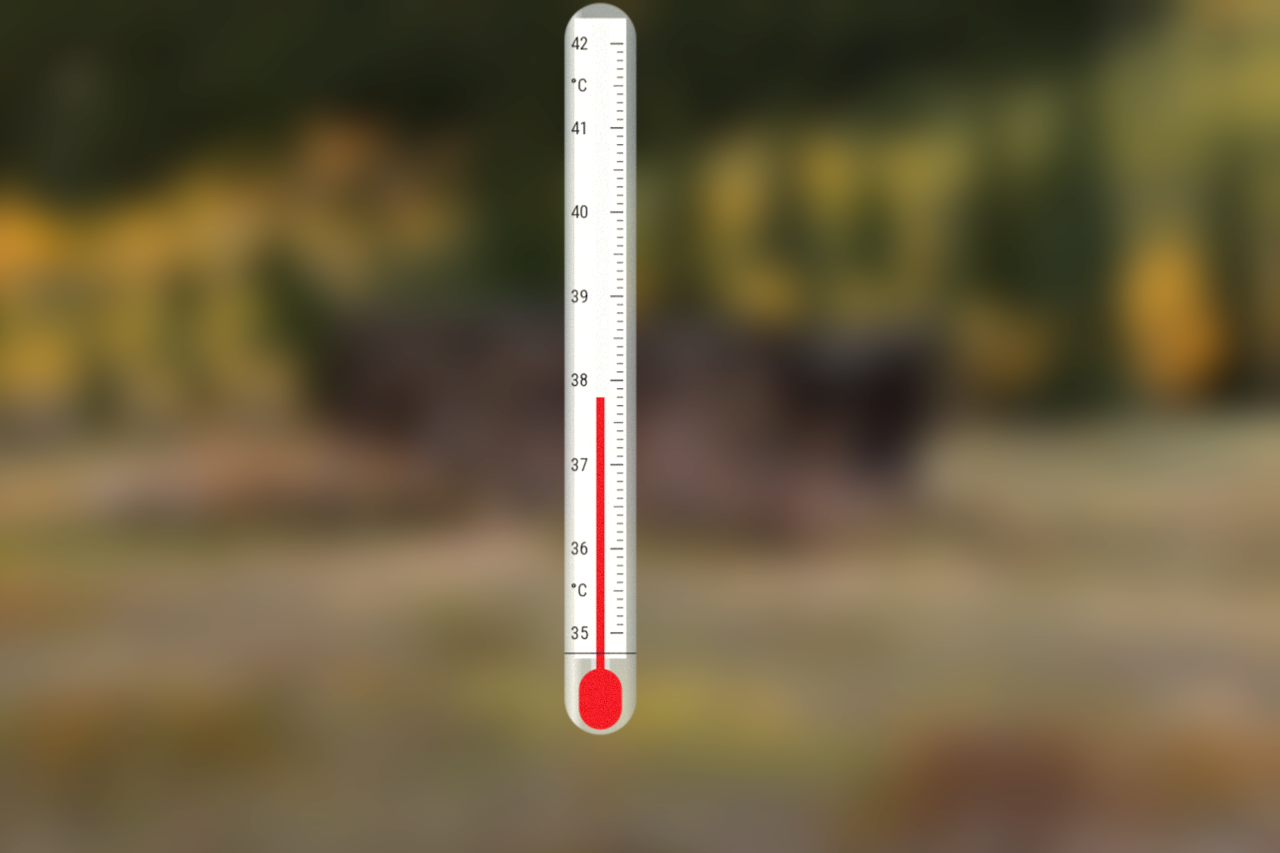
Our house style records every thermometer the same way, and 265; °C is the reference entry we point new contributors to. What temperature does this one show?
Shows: 37.8; °C
